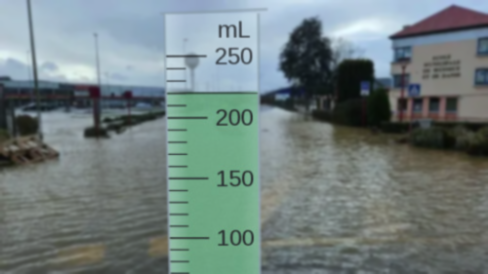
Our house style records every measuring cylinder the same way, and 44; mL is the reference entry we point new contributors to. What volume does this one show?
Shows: 220; mL
